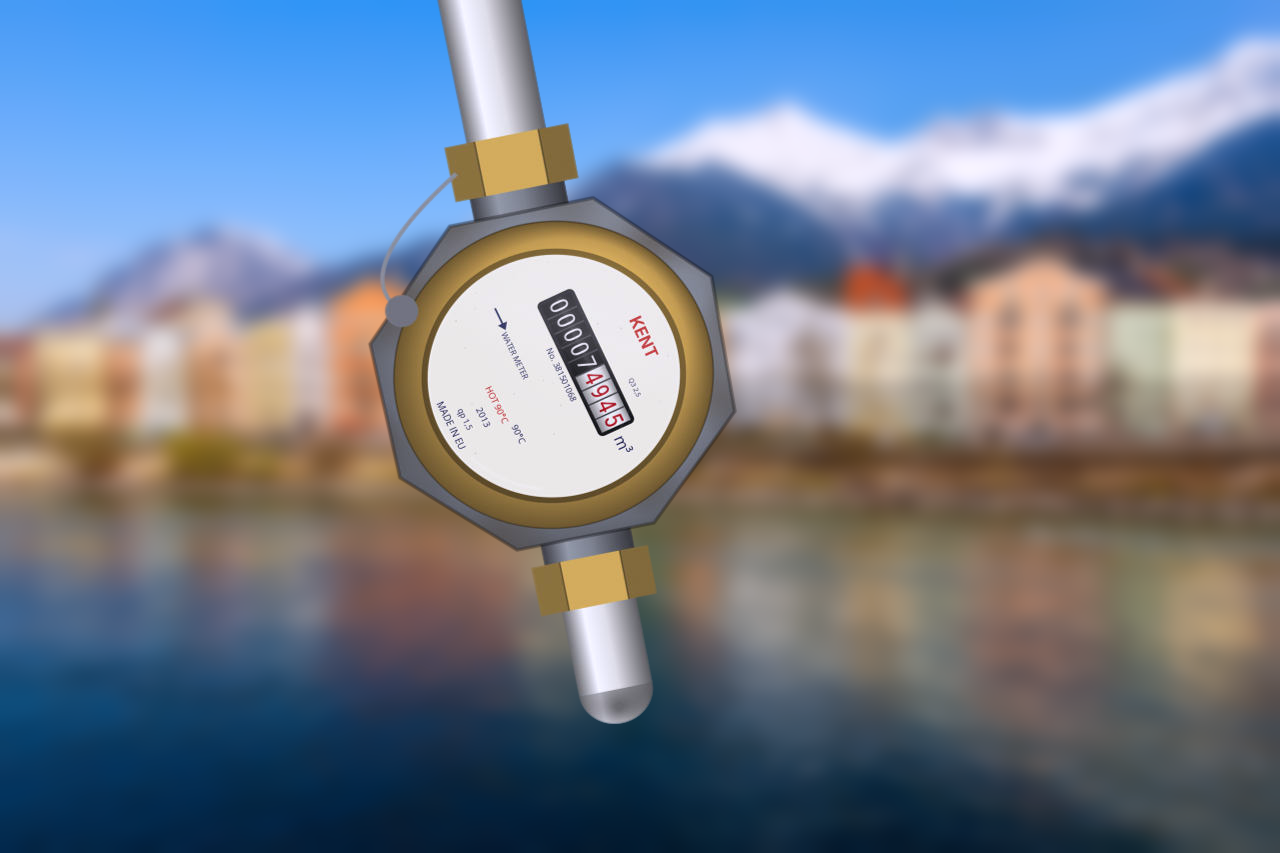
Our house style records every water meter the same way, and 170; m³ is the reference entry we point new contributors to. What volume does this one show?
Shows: 7.4945; m³
